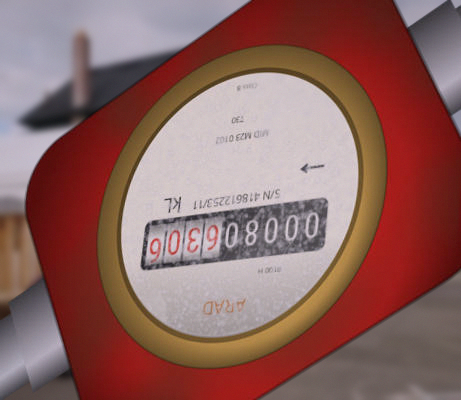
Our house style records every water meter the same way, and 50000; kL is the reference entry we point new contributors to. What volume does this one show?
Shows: 80.6306; kL
